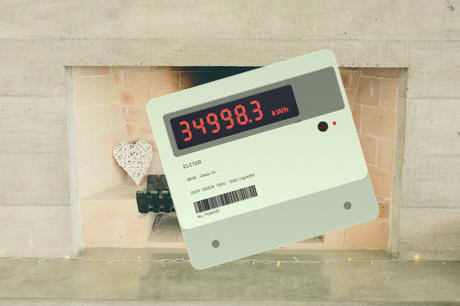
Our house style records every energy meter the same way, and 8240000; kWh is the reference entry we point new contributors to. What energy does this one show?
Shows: 34998.3; kWh
